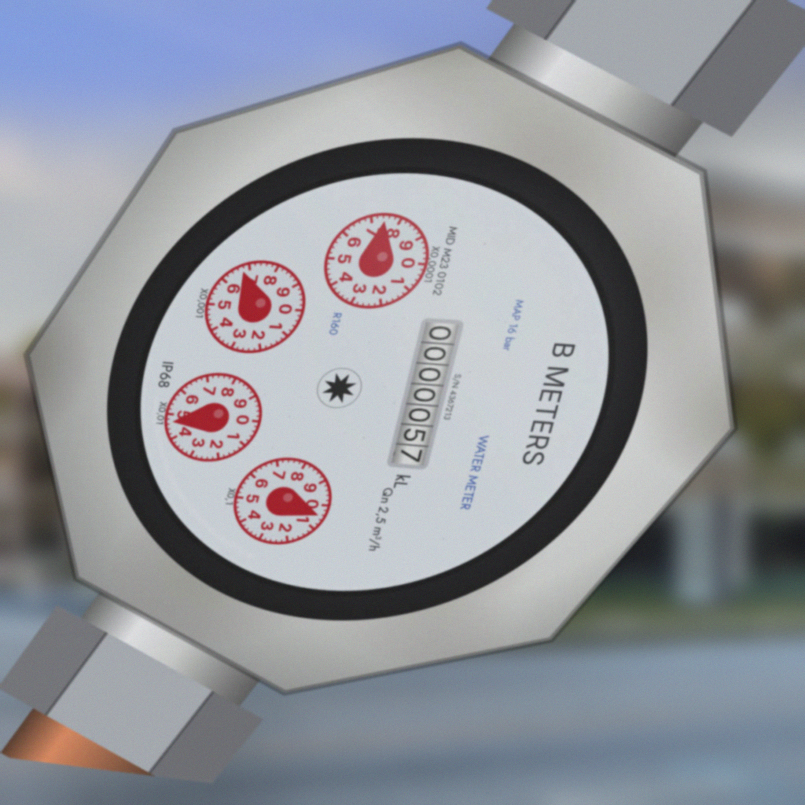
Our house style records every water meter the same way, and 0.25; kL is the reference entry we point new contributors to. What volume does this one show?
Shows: 57.0467; kL
